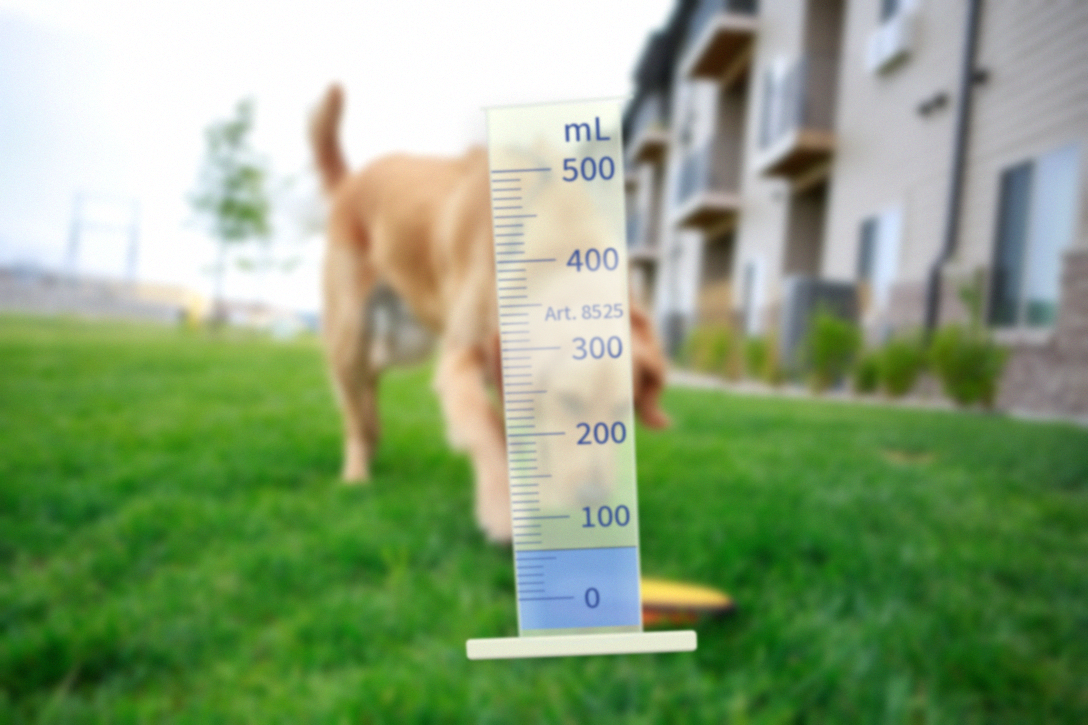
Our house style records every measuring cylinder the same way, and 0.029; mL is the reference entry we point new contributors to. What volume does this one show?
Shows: 60; mL
